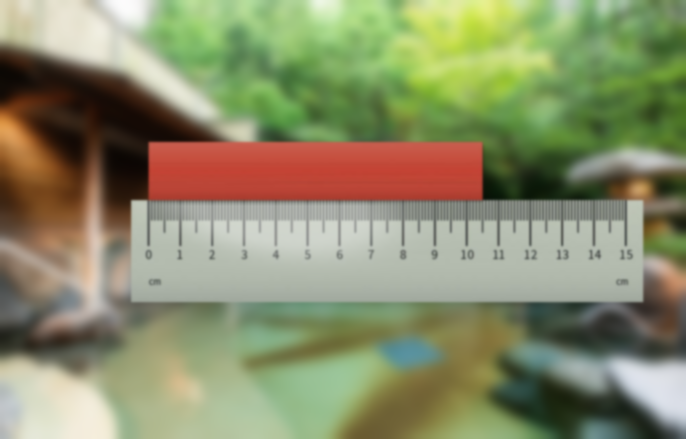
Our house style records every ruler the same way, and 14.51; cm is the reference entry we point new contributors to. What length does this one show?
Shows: 10.5; cm
